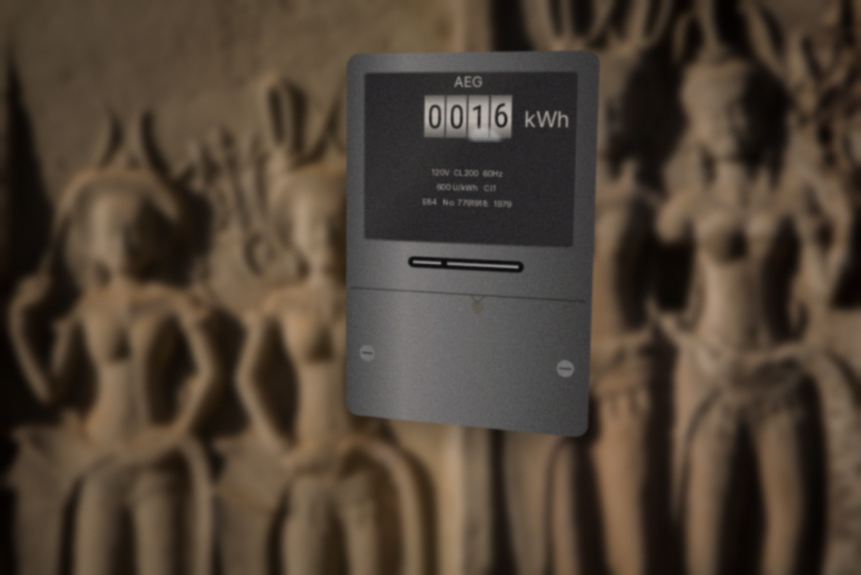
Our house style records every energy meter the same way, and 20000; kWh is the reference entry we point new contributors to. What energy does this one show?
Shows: 16; kWh
